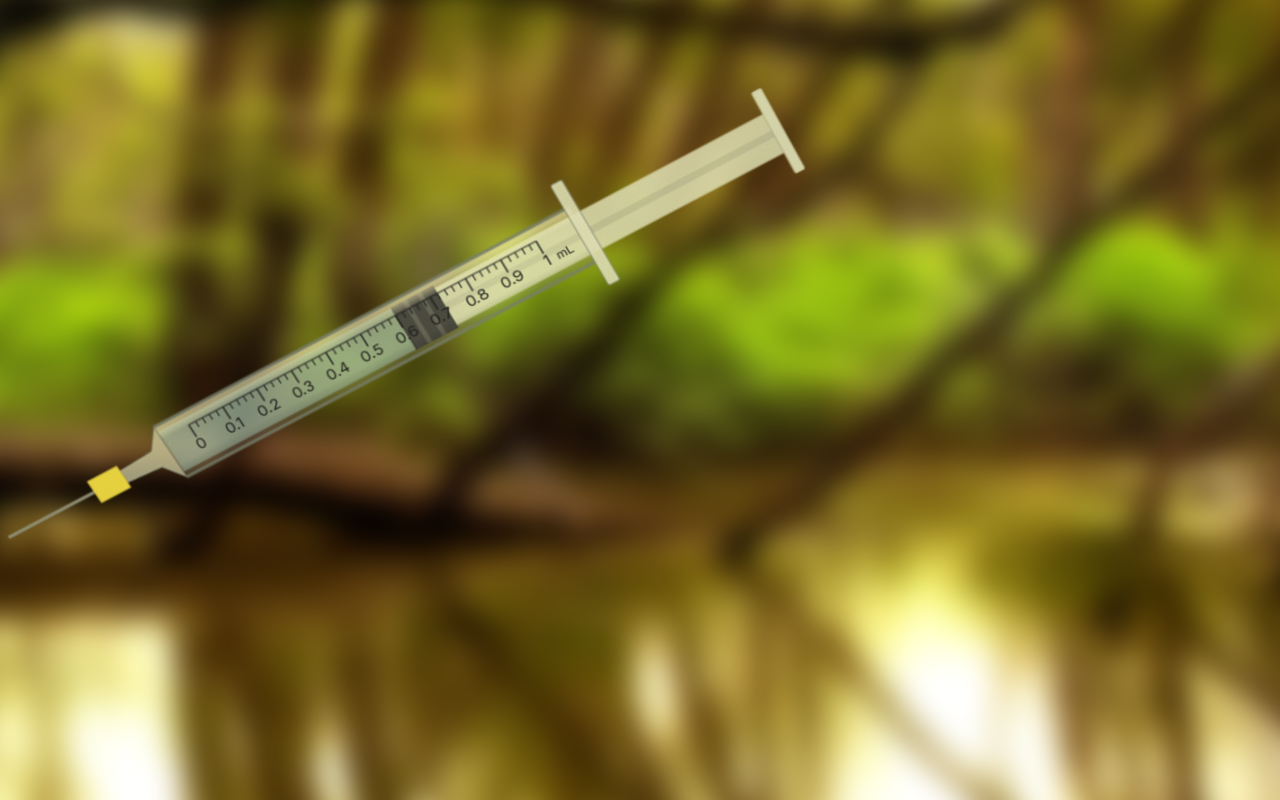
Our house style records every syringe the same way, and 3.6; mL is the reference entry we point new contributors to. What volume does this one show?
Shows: 0.6; mL
